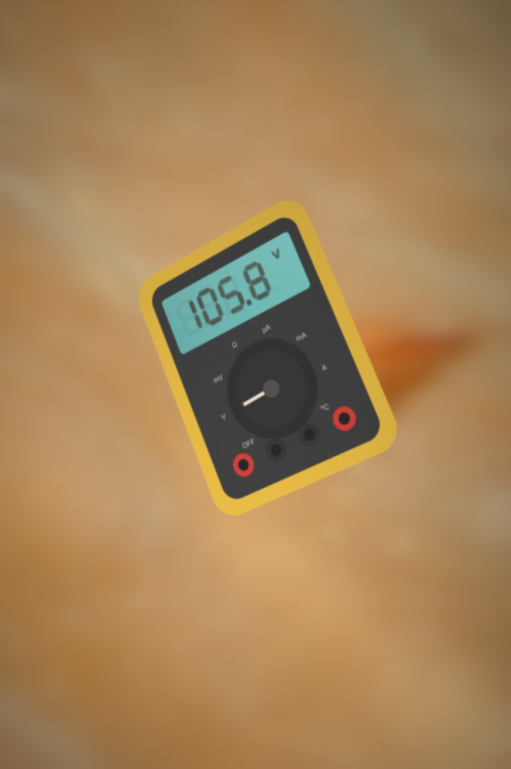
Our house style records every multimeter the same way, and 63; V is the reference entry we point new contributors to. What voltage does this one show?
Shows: 105.8; V
